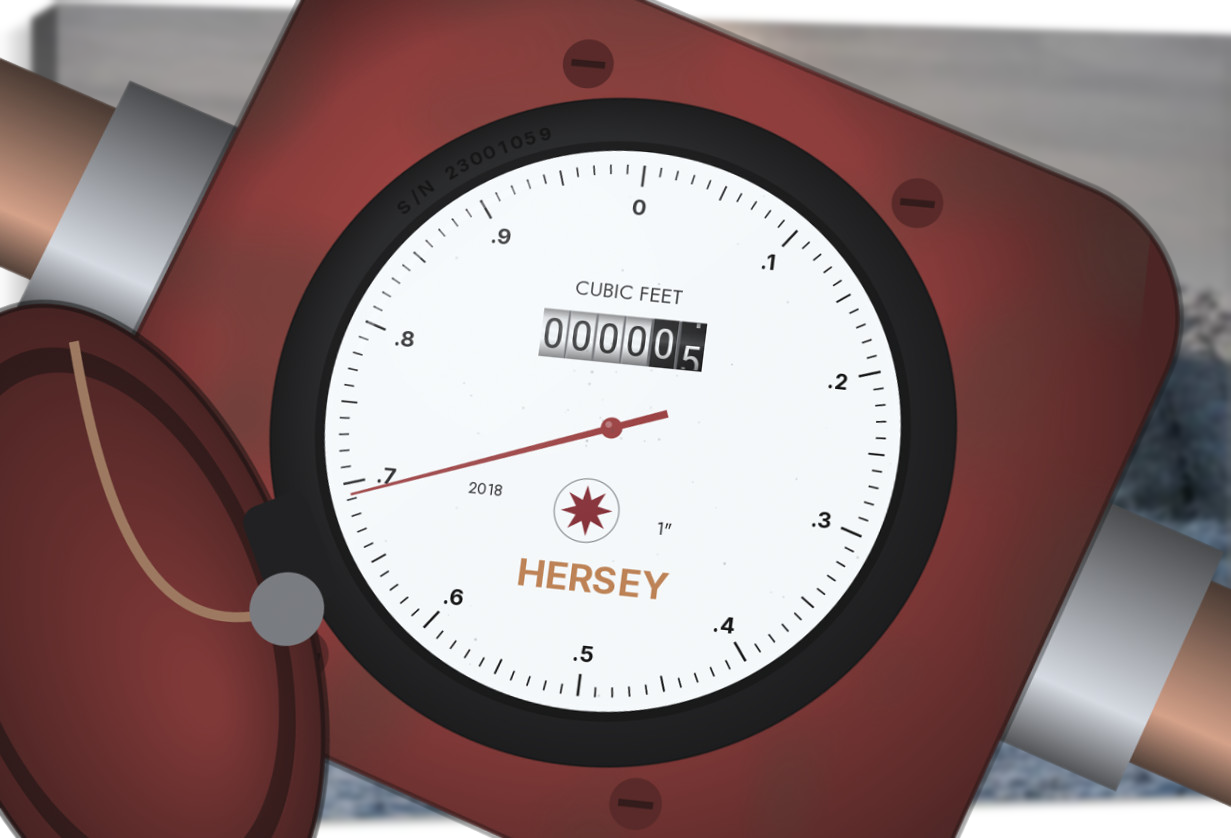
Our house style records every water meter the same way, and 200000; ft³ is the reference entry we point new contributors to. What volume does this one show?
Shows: 4.69; ft³
